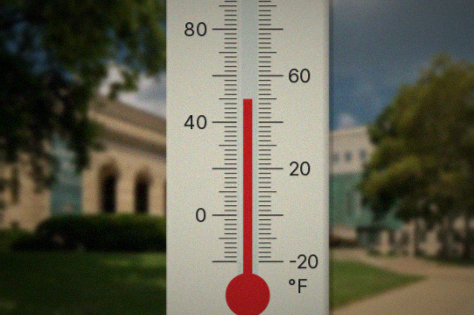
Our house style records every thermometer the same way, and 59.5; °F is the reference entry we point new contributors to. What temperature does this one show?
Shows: 50; °F
